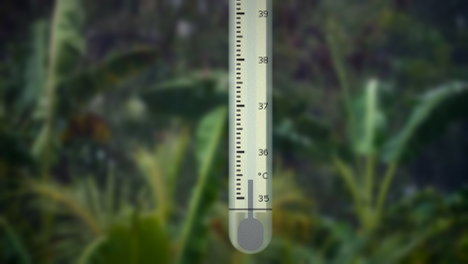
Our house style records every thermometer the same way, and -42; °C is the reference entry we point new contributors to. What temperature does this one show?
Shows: 35.4; °C
